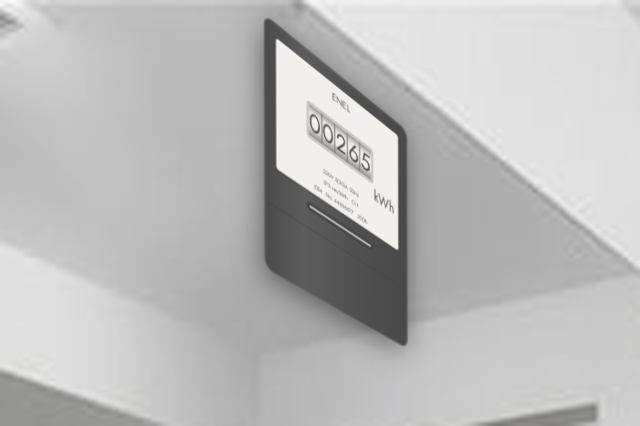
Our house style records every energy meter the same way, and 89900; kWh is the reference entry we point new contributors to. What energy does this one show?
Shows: 265; kWh
